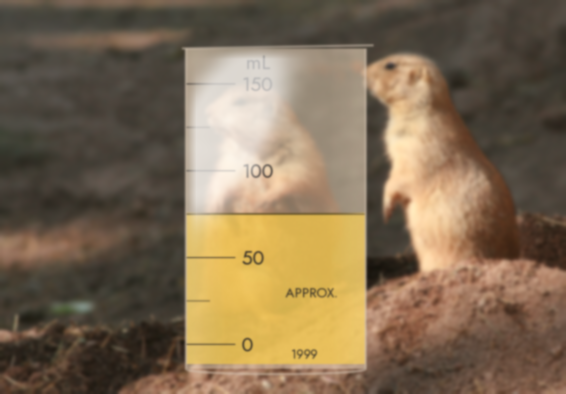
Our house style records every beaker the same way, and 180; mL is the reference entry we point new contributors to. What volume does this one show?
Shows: 75; mL
